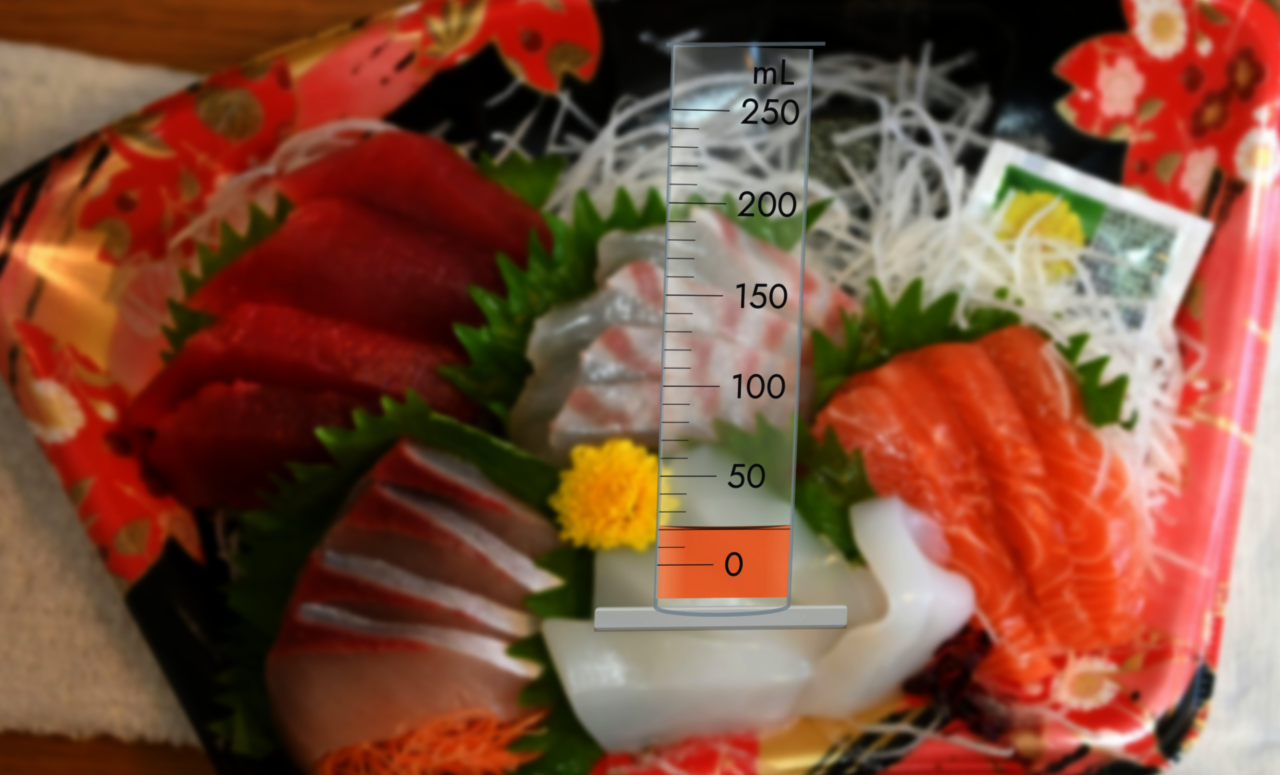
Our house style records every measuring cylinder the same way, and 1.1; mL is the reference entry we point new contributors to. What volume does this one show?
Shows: 20; mL
